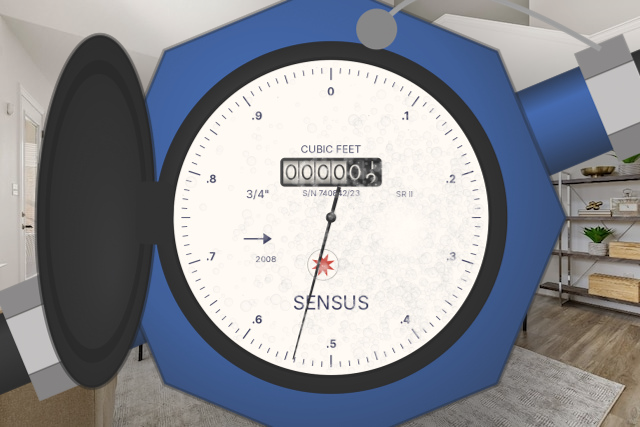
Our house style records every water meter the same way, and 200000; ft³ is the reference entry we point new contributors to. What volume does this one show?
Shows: 1.54; ft³
